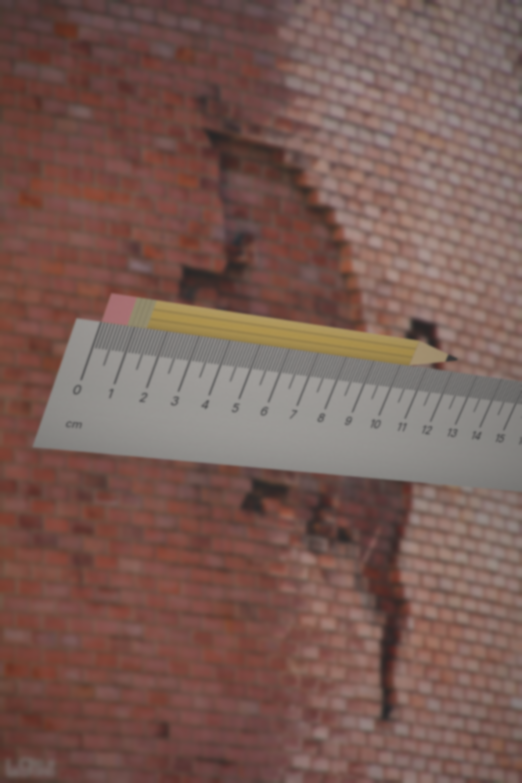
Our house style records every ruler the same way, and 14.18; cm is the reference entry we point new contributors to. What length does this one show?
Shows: 12; cm
